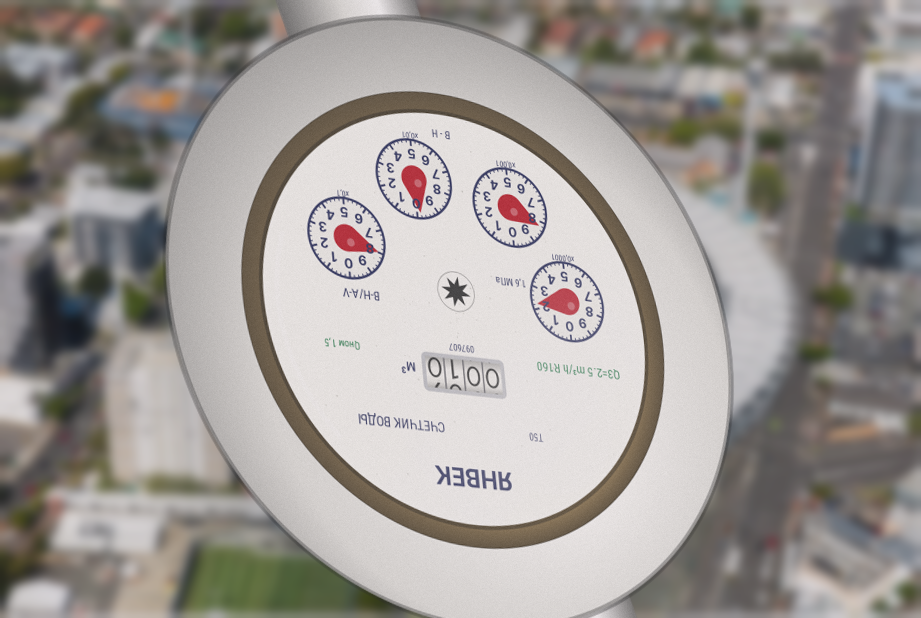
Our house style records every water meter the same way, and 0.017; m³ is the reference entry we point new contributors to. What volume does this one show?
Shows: 9.7982; m³
